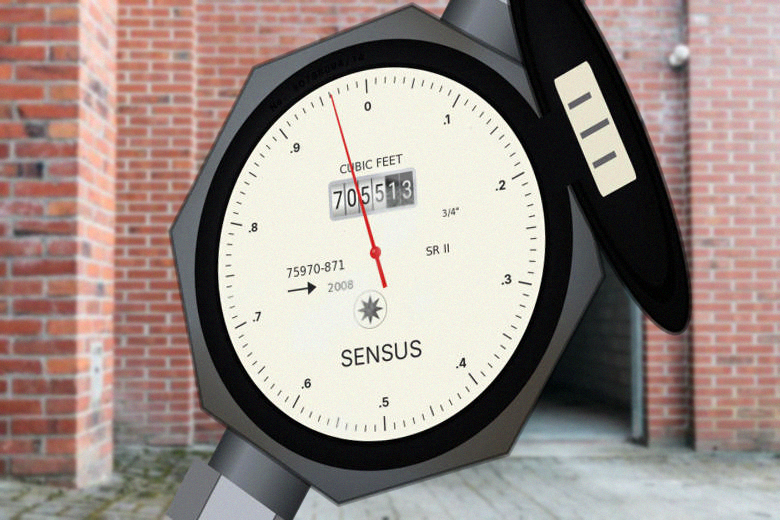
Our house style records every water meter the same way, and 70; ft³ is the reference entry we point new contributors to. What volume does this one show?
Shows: 705512.96; ft³
